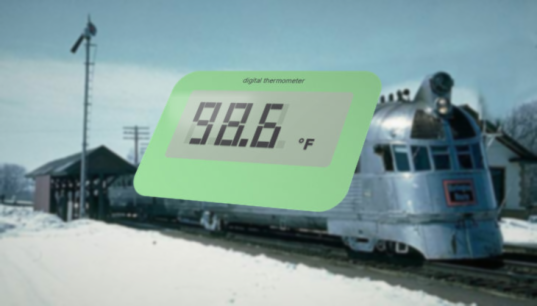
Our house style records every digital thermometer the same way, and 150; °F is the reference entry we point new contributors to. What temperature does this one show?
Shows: 98.6; °F
